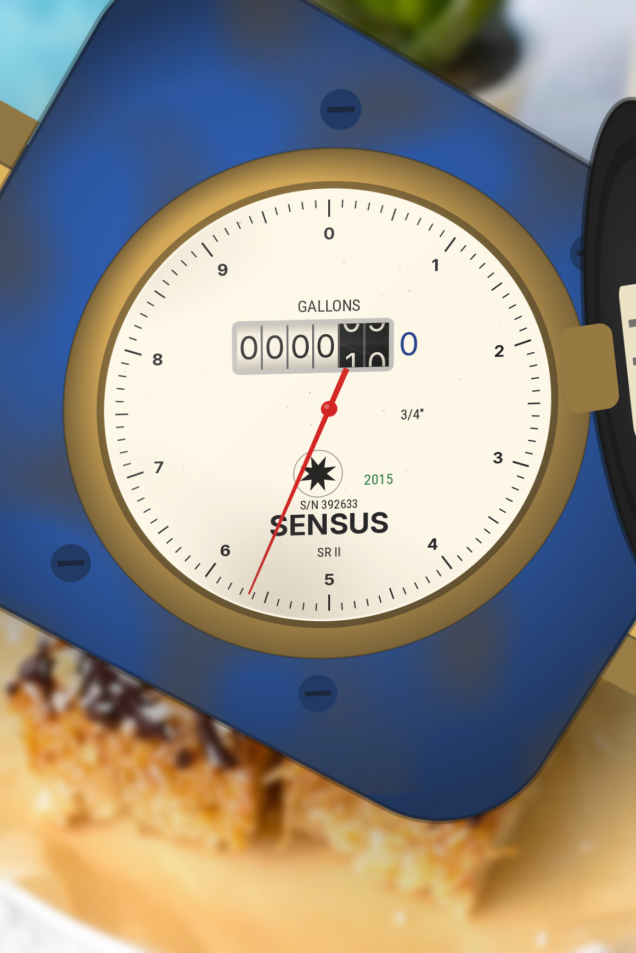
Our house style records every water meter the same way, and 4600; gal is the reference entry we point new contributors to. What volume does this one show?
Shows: 95.6; gal
